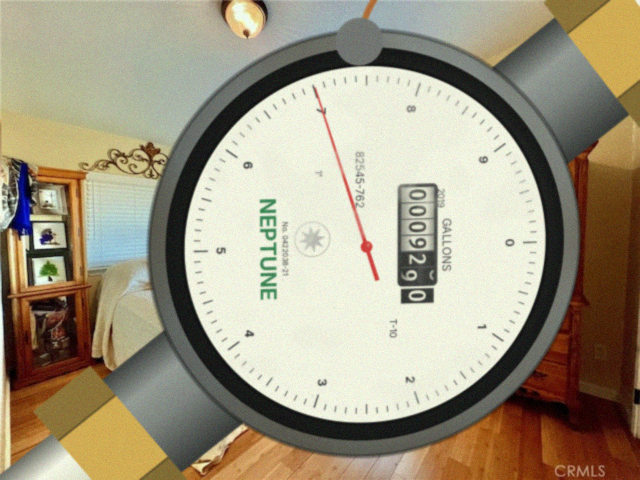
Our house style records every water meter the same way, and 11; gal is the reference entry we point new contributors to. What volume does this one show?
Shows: 9287.0; gal
